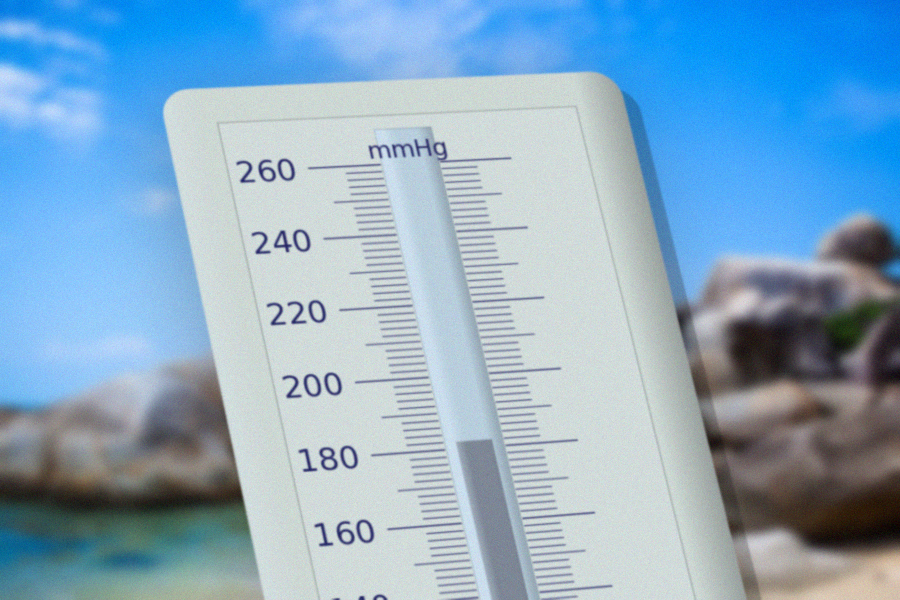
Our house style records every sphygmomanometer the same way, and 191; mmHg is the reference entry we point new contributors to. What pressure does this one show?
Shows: 182; mmHg
